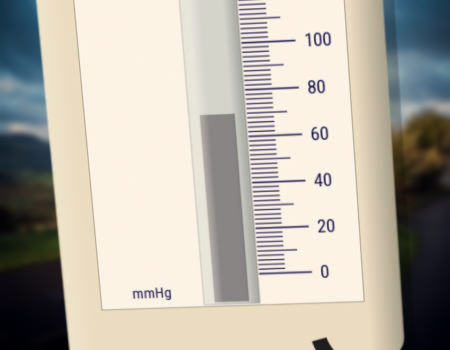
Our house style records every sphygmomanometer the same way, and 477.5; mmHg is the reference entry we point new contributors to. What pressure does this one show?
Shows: 70; mmHg
